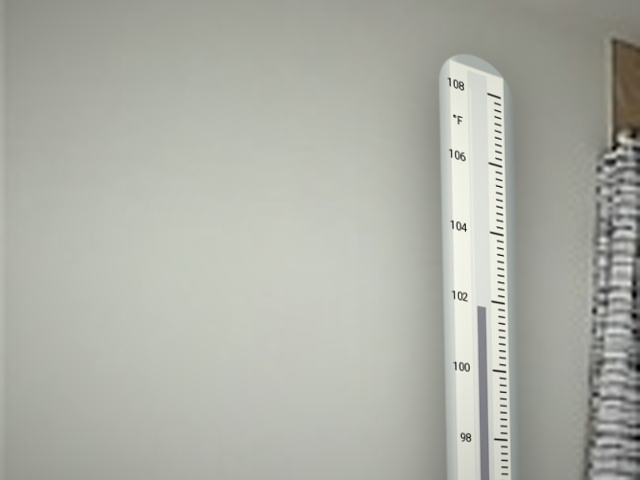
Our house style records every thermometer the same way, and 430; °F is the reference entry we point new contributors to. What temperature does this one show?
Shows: 101.8; °F
